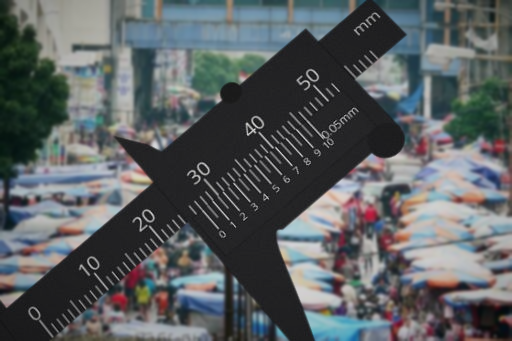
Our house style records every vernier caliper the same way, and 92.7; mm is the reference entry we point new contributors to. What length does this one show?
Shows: 27.0; mm
